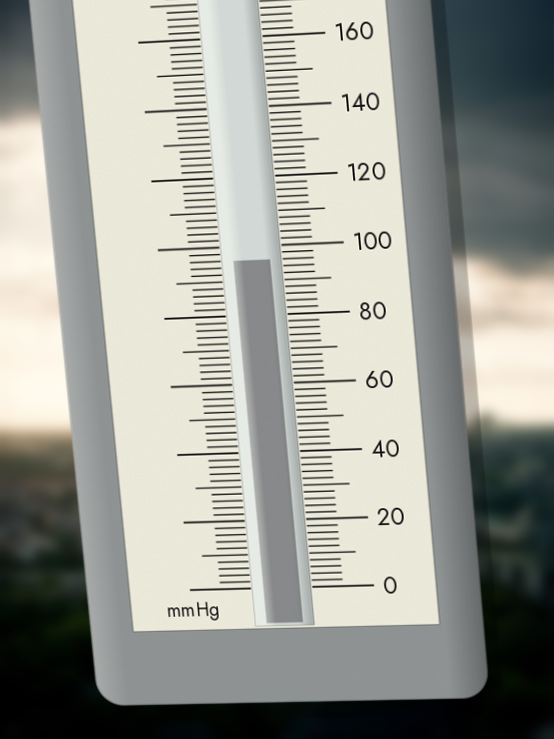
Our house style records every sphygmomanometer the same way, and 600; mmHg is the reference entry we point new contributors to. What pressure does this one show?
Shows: 96; mmHg
